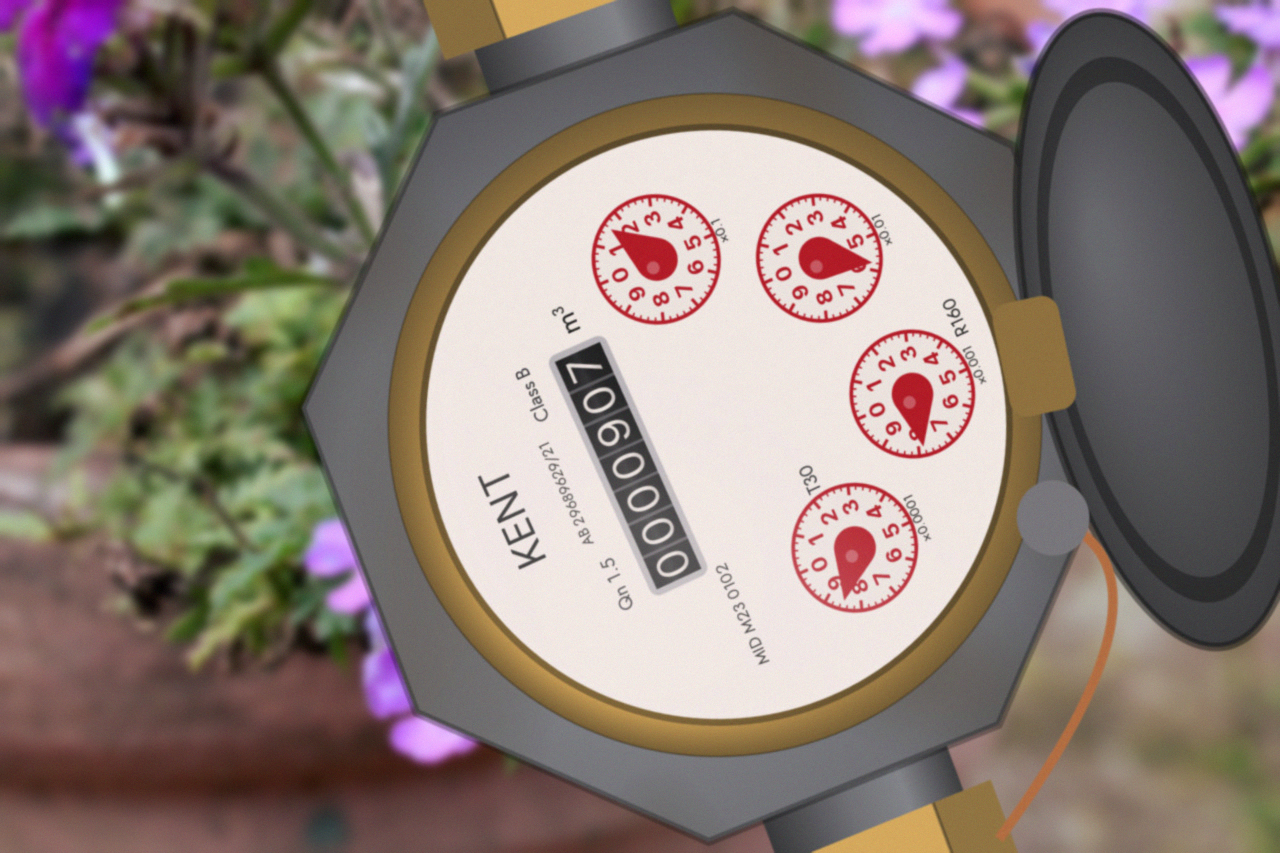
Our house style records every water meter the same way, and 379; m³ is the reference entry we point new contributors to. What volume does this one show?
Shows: 907.1578; m³
